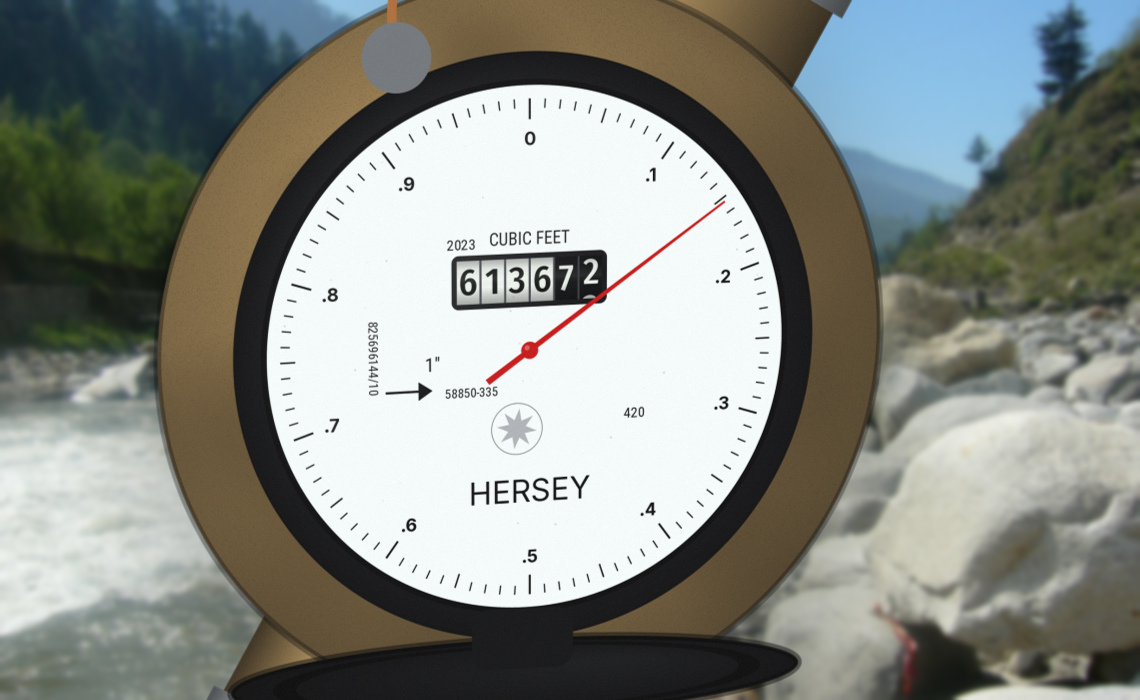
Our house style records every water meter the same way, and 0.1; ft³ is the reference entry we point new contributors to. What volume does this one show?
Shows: 613672.15; ft³
